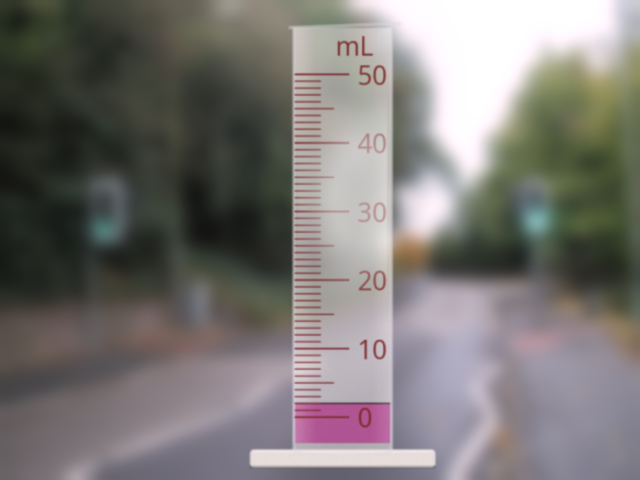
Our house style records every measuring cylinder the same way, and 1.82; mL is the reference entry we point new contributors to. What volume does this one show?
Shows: 2; mL
